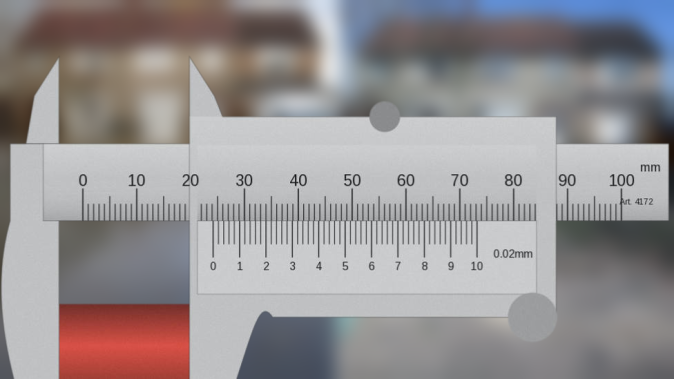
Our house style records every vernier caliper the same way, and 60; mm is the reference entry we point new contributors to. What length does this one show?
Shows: 24.2; mm
